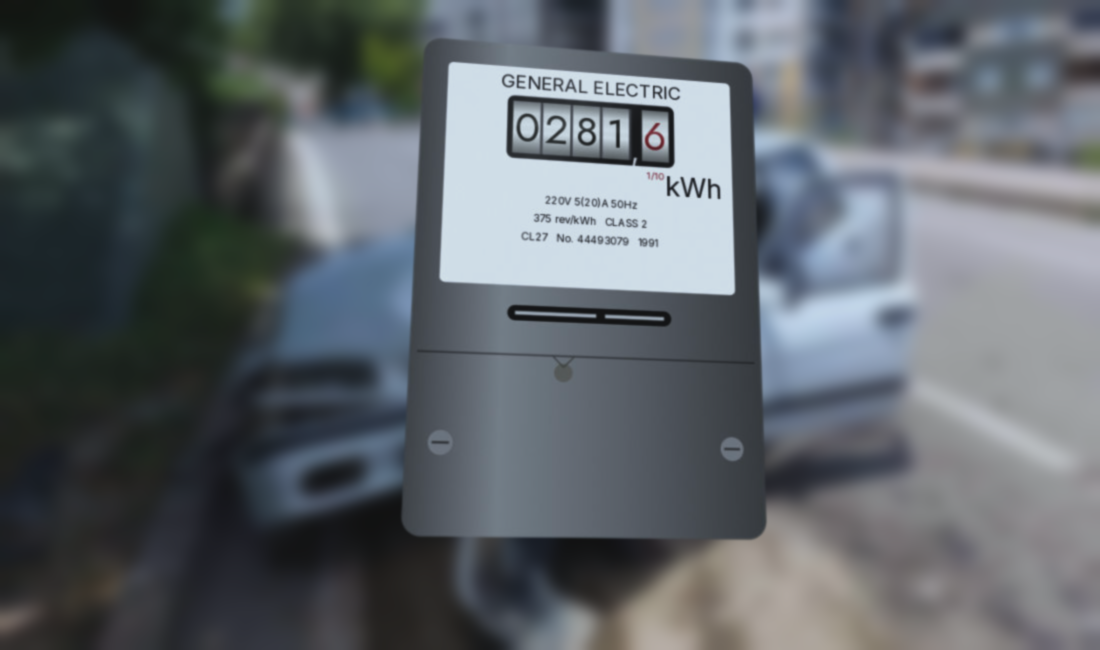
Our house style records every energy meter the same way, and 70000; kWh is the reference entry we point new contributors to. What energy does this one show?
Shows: 281.6; kWh
